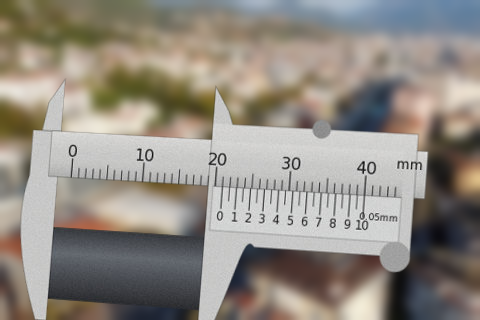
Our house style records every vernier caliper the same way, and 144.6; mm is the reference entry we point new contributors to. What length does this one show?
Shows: 21.0; mm
